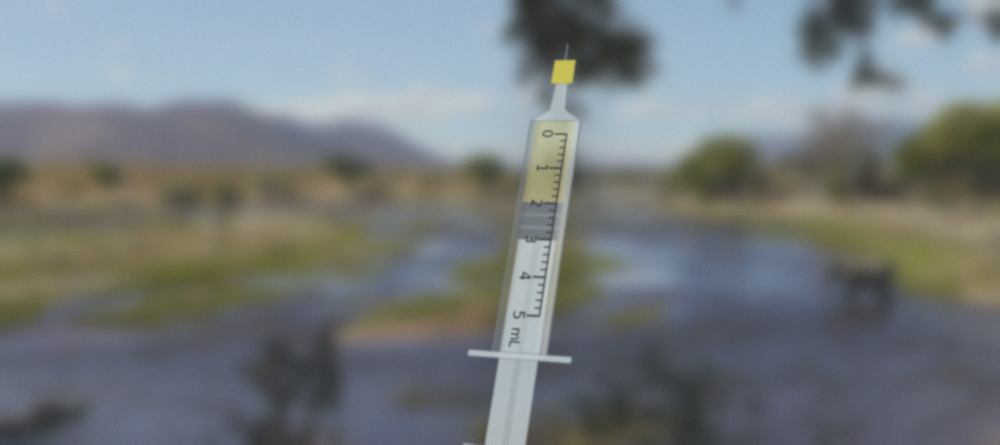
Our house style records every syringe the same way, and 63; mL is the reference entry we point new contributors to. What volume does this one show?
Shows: 2; mL
